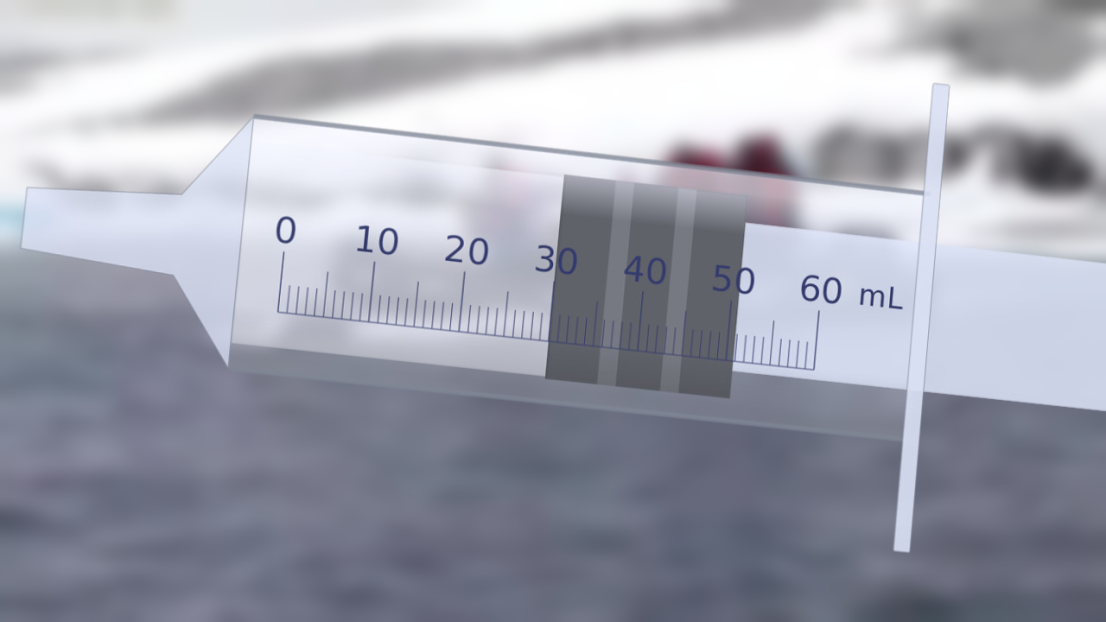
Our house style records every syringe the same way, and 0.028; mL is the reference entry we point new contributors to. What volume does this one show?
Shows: 30; mL
